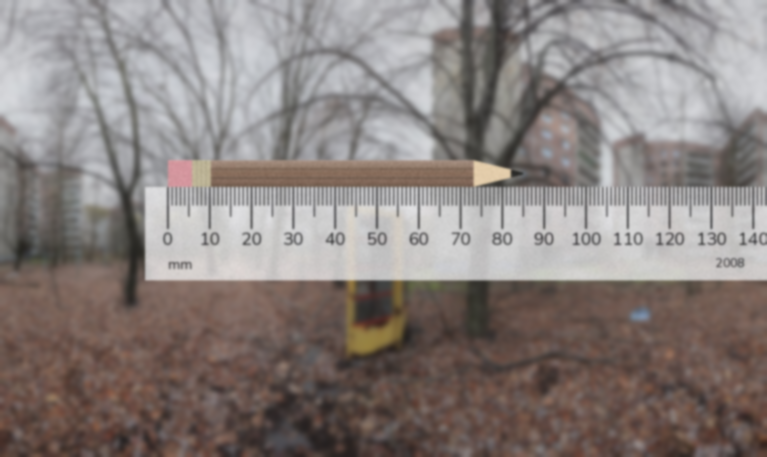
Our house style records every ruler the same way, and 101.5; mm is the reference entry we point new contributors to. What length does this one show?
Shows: 85; mm
